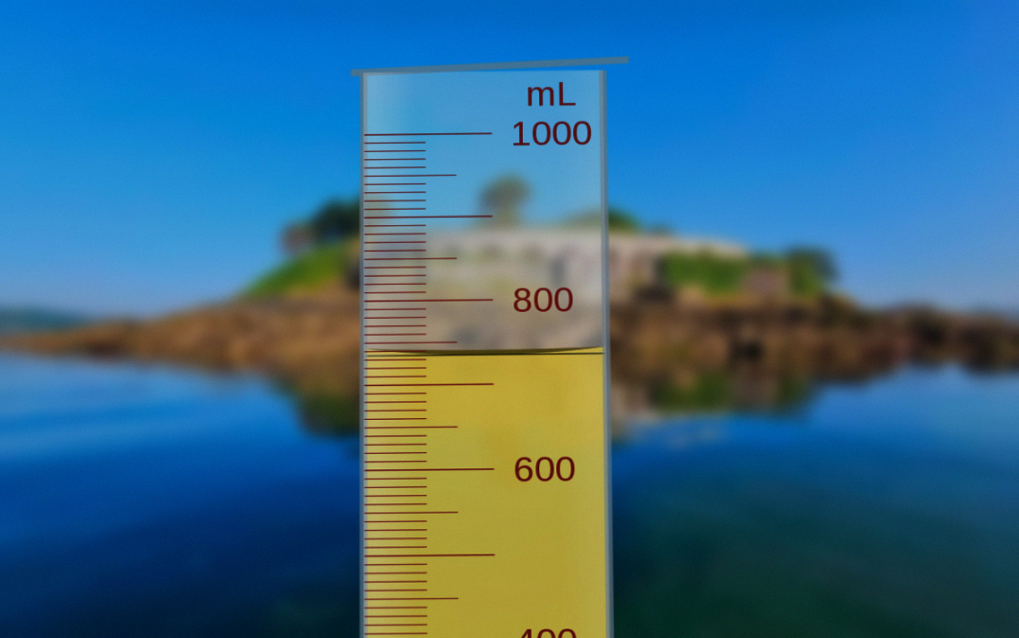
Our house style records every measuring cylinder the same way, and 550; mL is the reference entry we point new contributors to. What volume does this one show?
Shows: 735; mL
